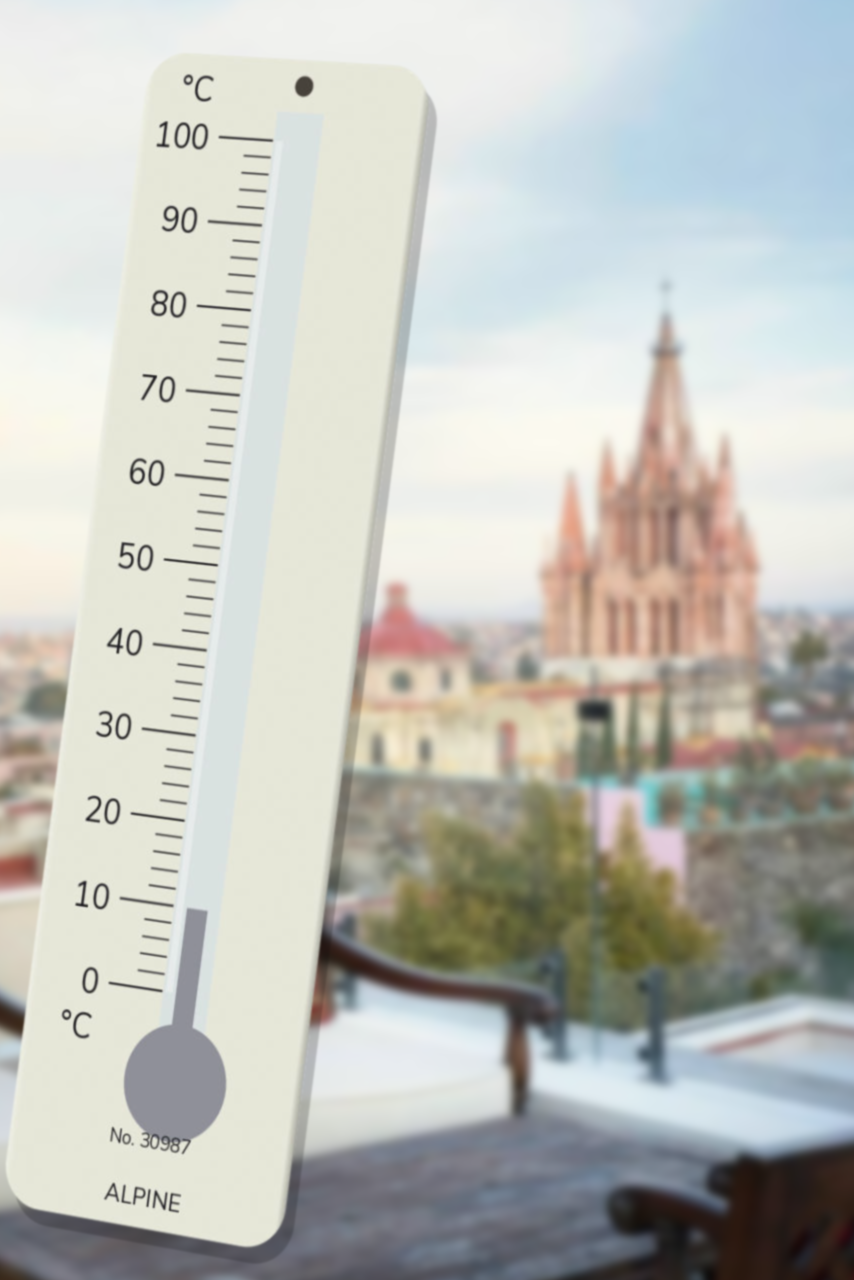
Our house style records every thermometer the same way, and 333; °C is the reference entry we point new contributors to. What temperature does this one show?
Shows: 10; °C
